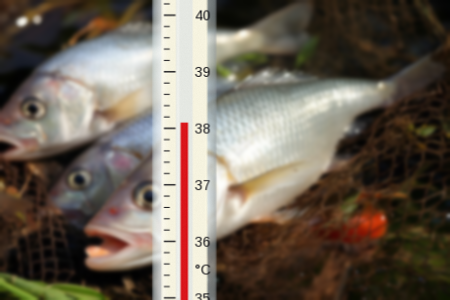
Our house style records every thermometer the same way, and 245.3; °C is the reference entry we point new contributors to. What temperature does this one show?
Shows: 38.1; °C
